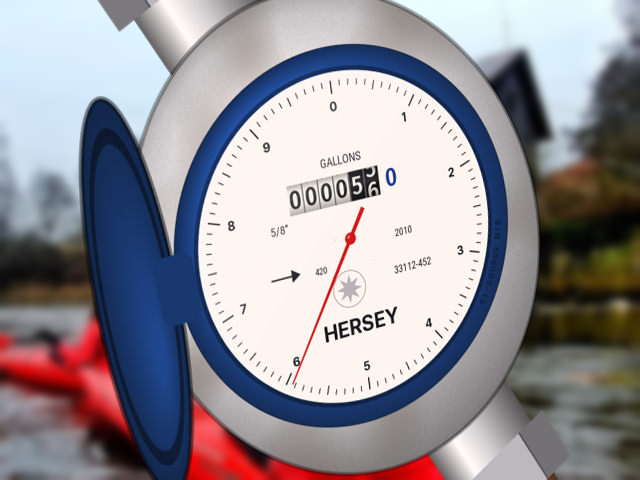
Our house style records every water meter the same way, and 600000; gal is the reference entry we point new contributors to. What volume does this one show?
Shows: 555.9; gal
